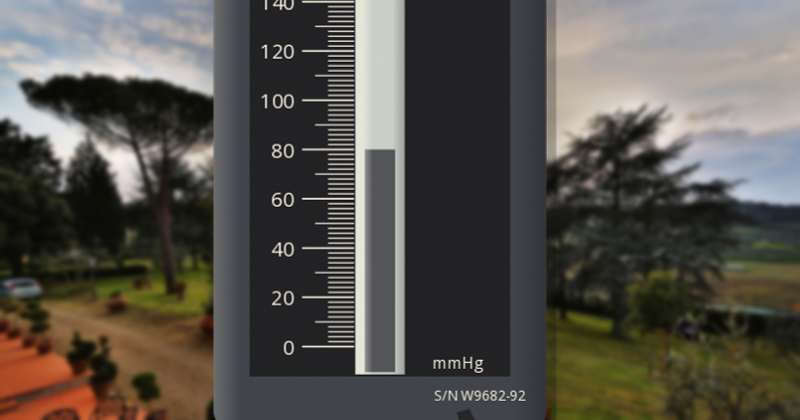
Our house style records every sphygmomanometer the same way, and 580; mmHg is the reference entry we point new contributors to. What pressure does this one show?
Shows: 80; mmHg
